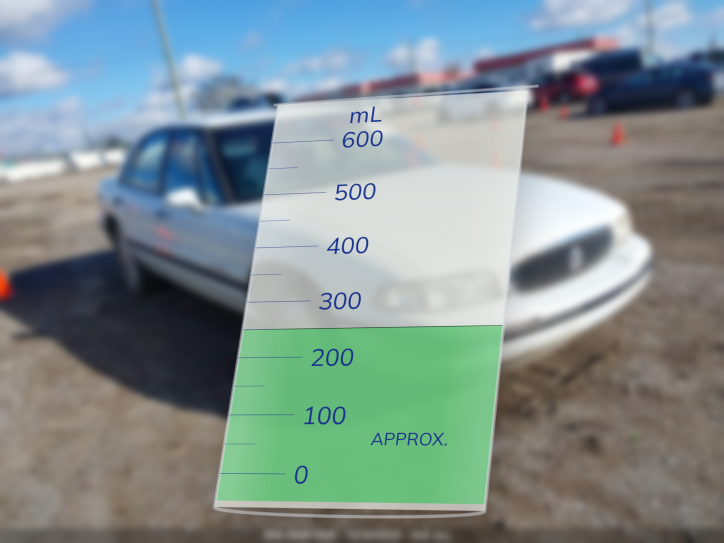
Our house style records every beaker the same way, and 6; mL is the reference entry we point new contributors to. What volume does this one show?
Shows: 250; mL
